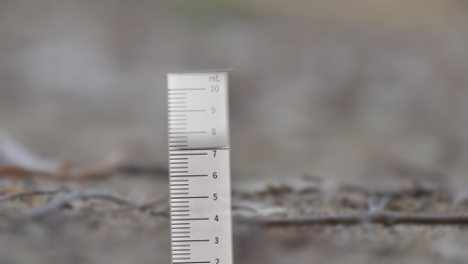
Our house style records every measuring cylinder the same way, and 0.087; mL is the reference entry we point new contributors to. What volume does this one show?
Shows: 7.2; mL
